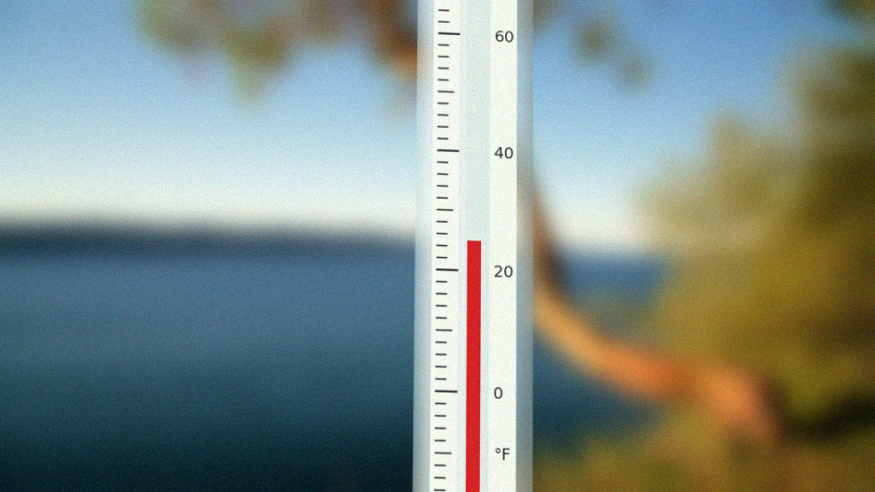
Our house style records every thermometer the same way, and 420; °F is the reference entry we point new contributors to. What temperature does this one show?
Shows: 25; °F
